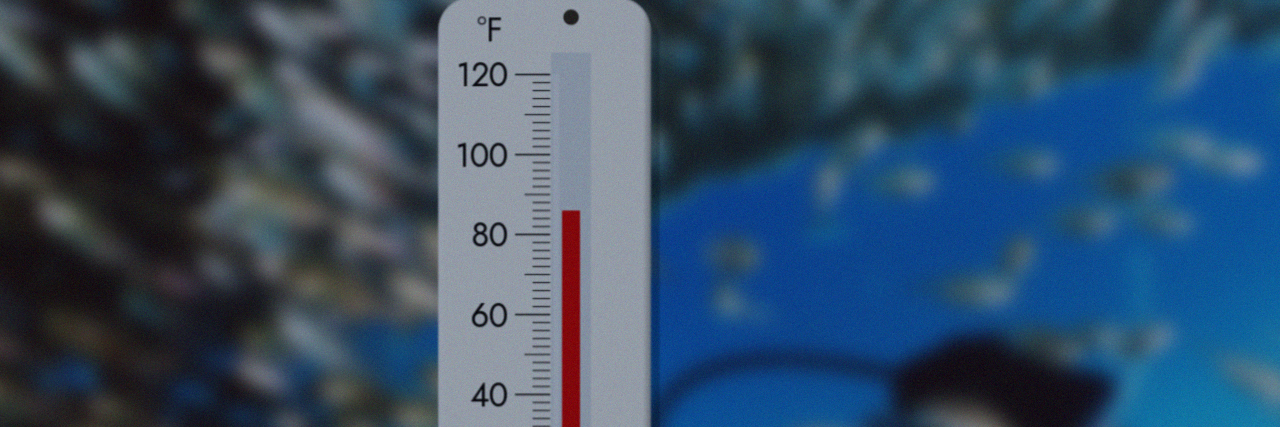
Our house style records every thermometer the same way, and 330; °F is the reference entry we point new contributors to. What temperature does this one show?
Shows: 86; °F
